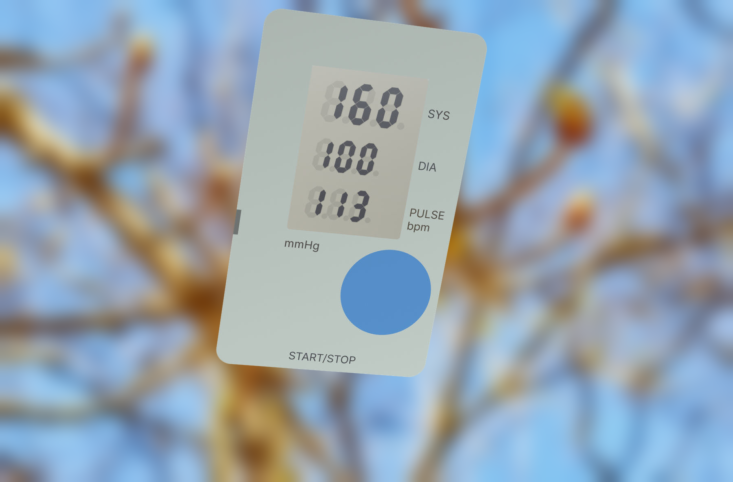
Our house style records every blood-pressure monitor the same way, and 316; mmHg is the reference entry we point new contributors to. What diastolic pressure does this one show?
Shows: 100; mmHg
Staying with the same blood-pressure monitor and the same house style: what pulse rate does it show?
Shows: 113; bpm
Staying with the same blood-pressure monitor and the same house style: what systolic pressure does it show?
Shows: 160; mmHg
